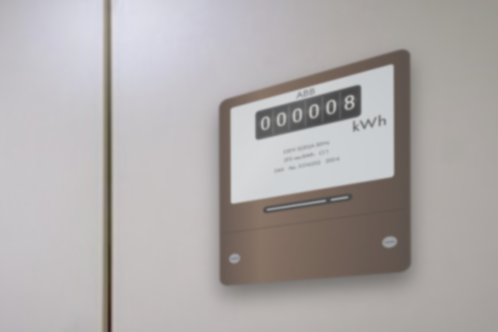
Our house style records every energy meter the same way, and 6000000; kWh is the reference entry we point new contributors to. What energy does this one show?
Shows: 8; kWh
